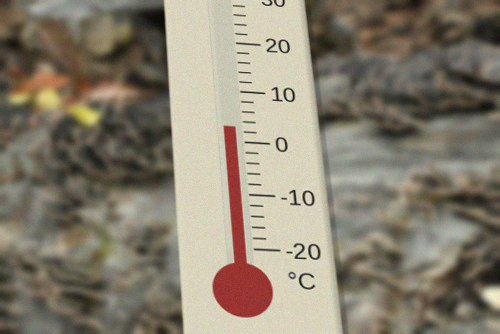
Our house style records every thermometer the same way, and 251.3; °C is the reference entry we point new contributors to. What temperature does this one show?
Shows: 3; °C
